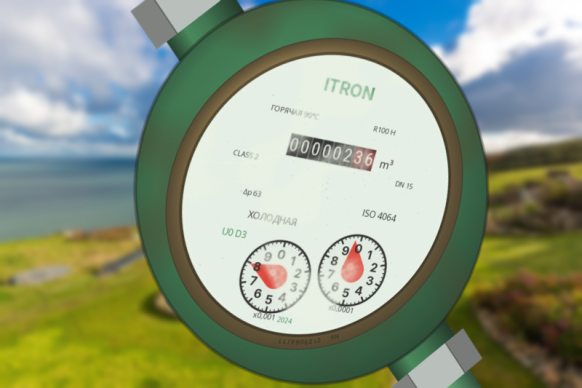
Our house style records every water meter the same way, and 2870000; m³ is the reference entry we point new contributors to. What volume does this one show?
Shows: 2.3679; m³
